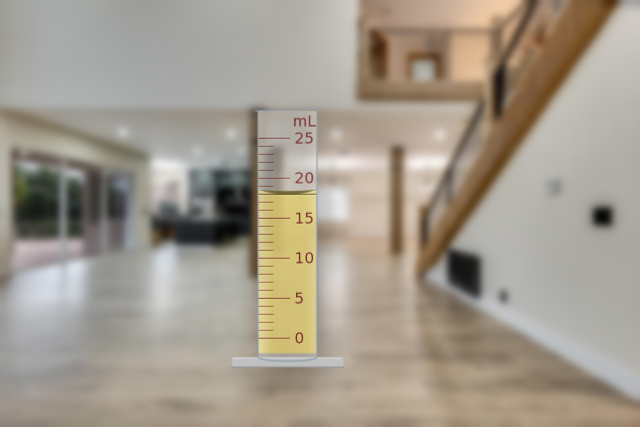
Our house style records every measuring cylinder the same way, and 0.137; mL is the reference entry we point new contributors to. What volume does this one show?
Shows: 18; mL
